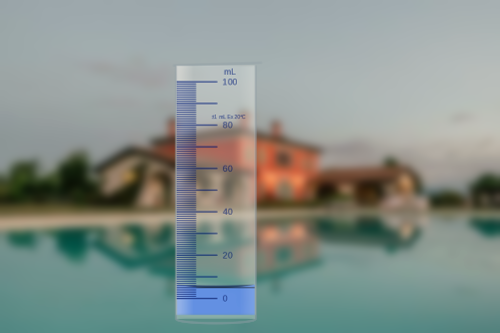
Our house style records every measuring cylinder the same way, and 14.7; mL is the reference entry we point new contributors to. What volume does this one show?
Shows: 5; mL
